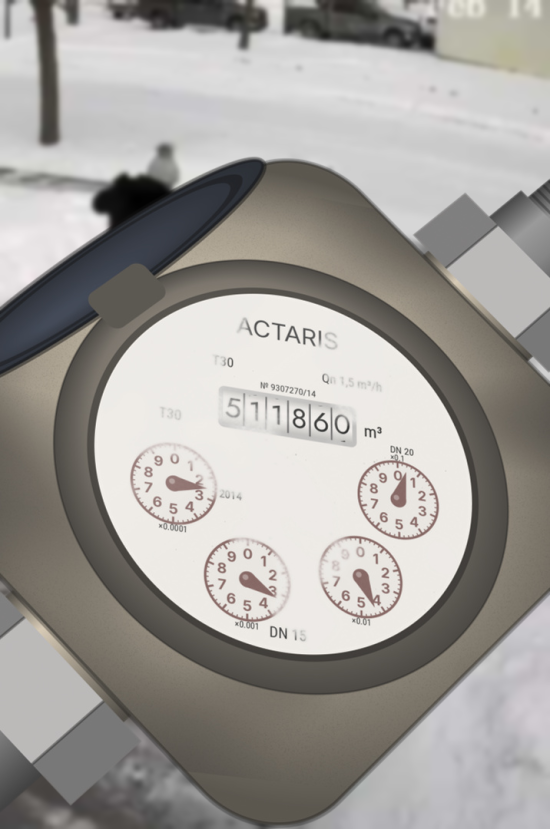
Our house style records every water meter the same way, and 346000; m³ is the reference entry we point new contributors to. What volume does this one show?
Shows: 511860.0432; m³
